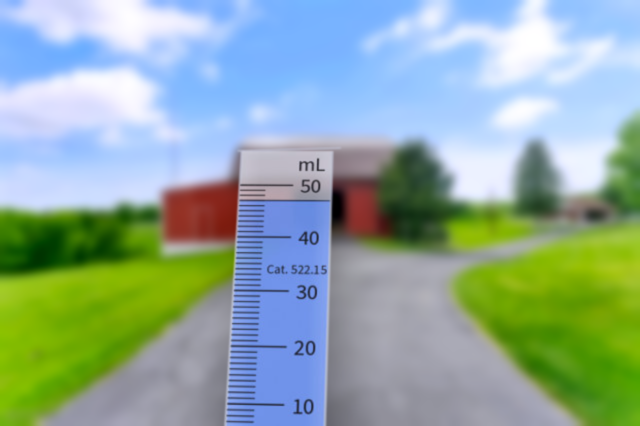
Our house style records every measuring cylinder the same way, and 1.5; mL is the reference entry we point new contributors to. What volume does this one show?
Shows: 47; mL
